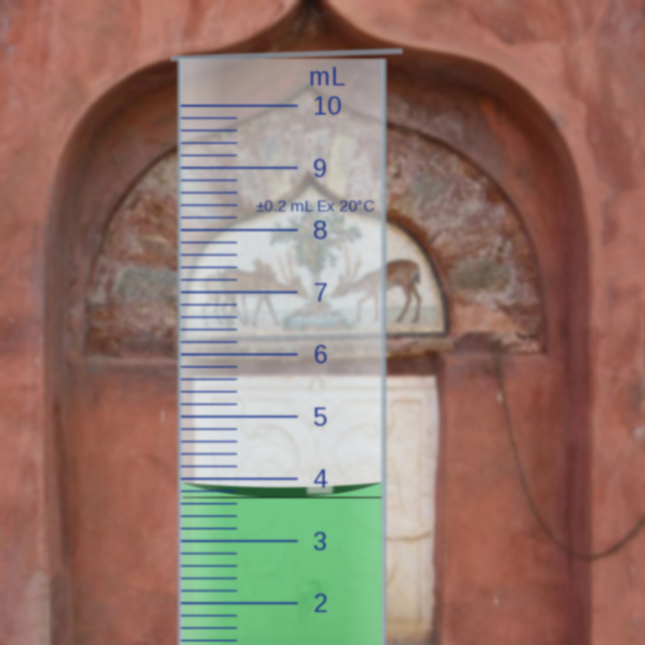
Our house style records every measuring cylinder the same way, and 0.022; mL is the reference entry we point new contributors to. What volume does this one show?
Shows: 3.7; mL
